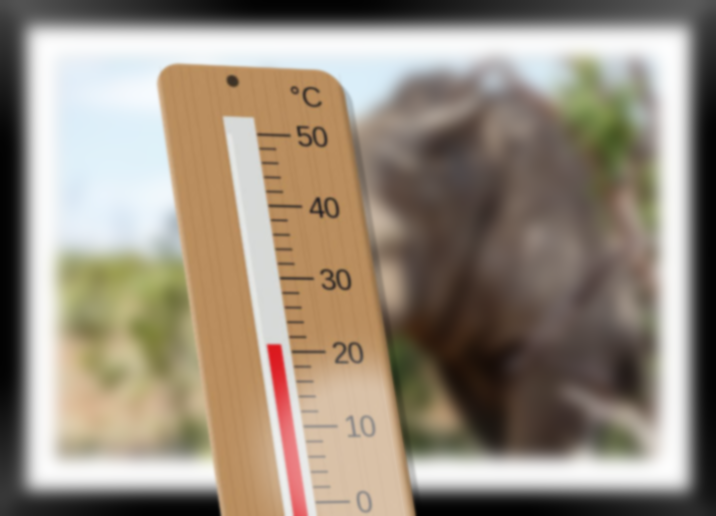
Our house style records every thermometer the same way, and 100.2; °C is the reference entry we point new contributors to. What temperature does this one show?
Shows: 21; °C
